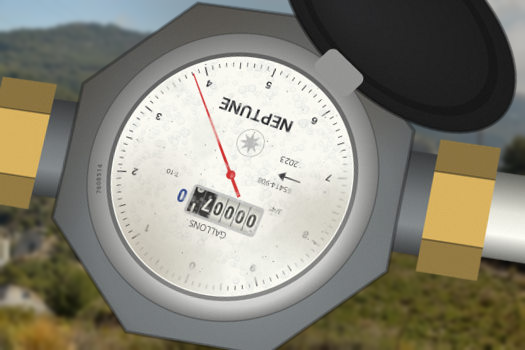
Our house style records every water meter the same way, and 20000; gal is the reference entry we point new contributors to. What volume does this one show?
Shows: 713.8; gal
